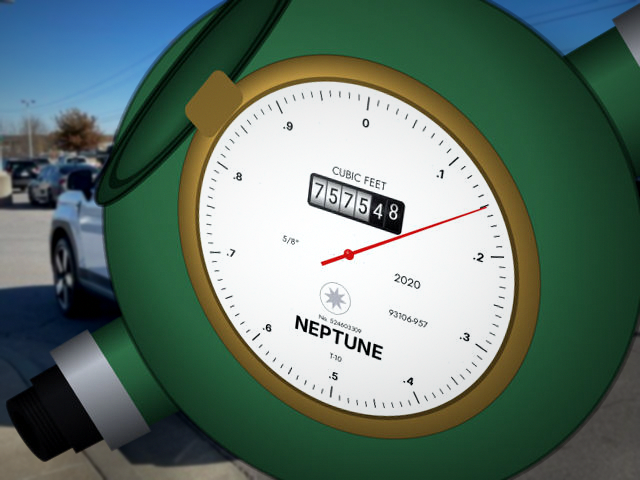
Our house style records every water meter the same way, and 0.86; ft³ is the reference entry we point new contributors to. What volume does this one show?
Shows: 757548.15; ft³
